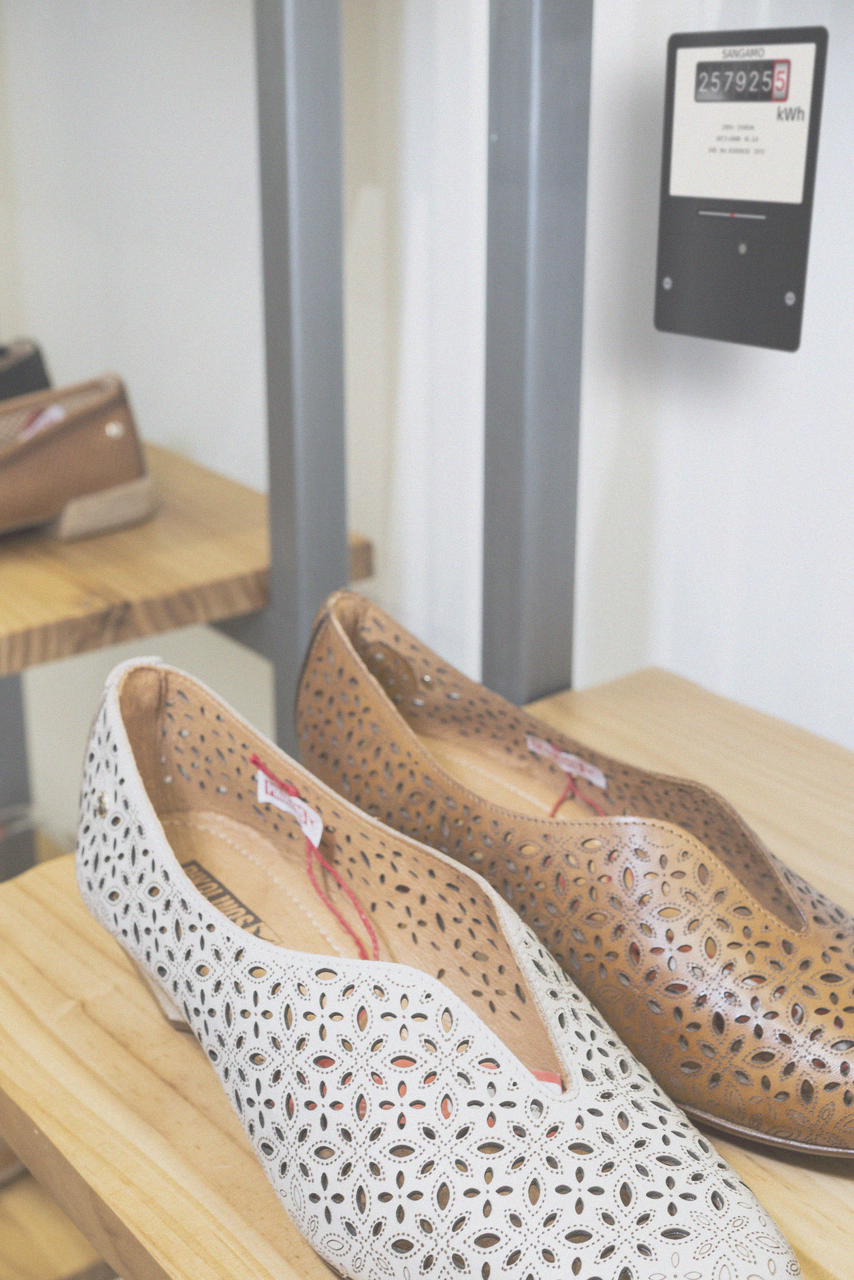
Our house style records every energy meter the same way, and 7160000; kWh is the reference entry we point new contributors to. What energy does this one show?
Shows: 257925.5; kWh
